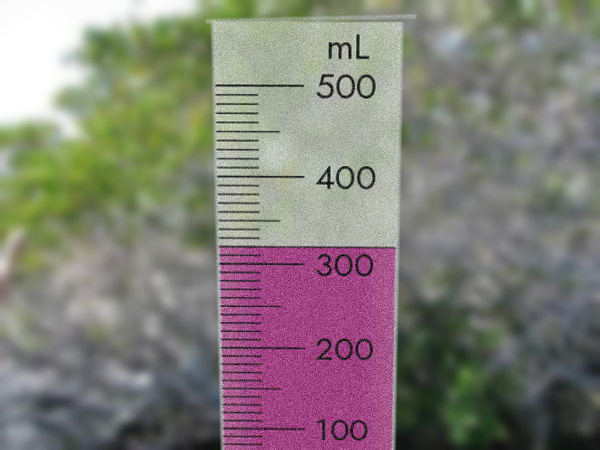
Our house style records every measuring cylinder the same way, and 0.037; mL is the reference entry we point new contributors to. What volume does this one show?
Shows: 320; mL
